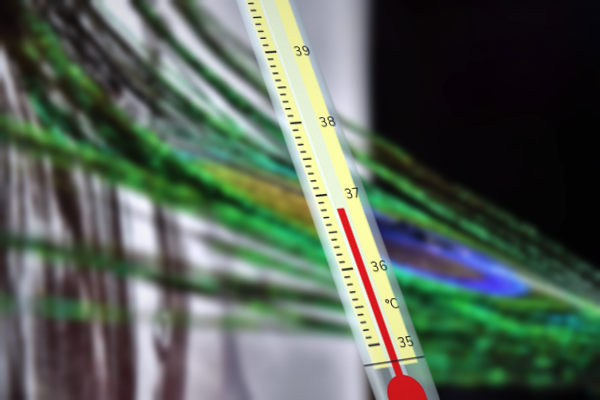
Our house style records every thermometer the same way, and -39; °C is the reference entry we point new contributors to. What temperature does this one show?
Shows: 36.8; °C
